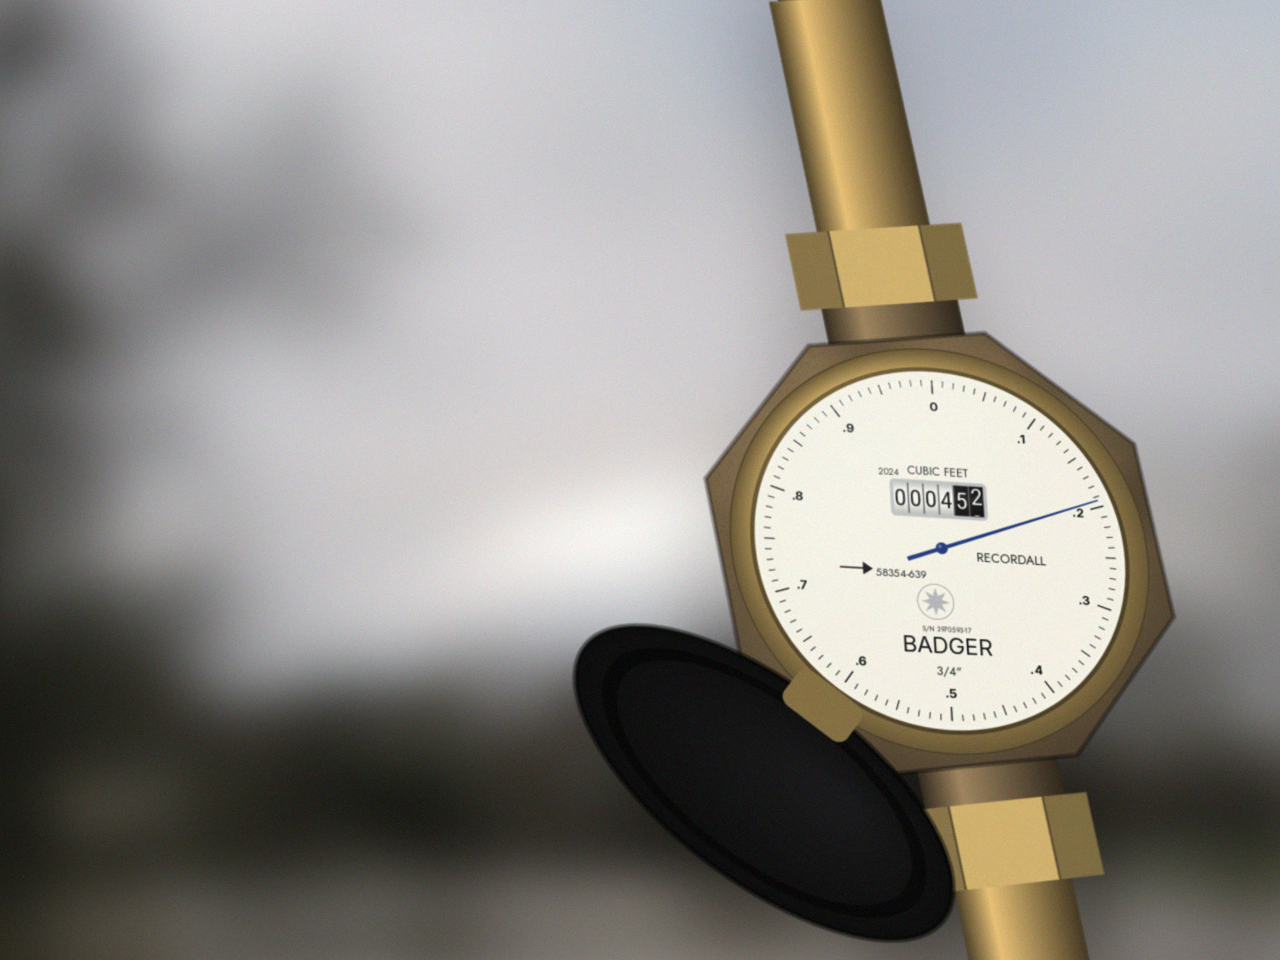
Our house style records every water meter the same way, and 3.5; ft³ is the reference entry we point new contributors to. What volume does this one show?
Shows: 452.19; ft³
